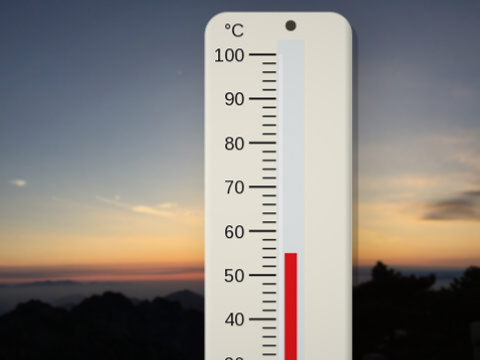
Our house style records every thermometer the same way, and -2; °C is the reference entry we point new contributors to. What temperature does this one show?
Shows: 55; °C
